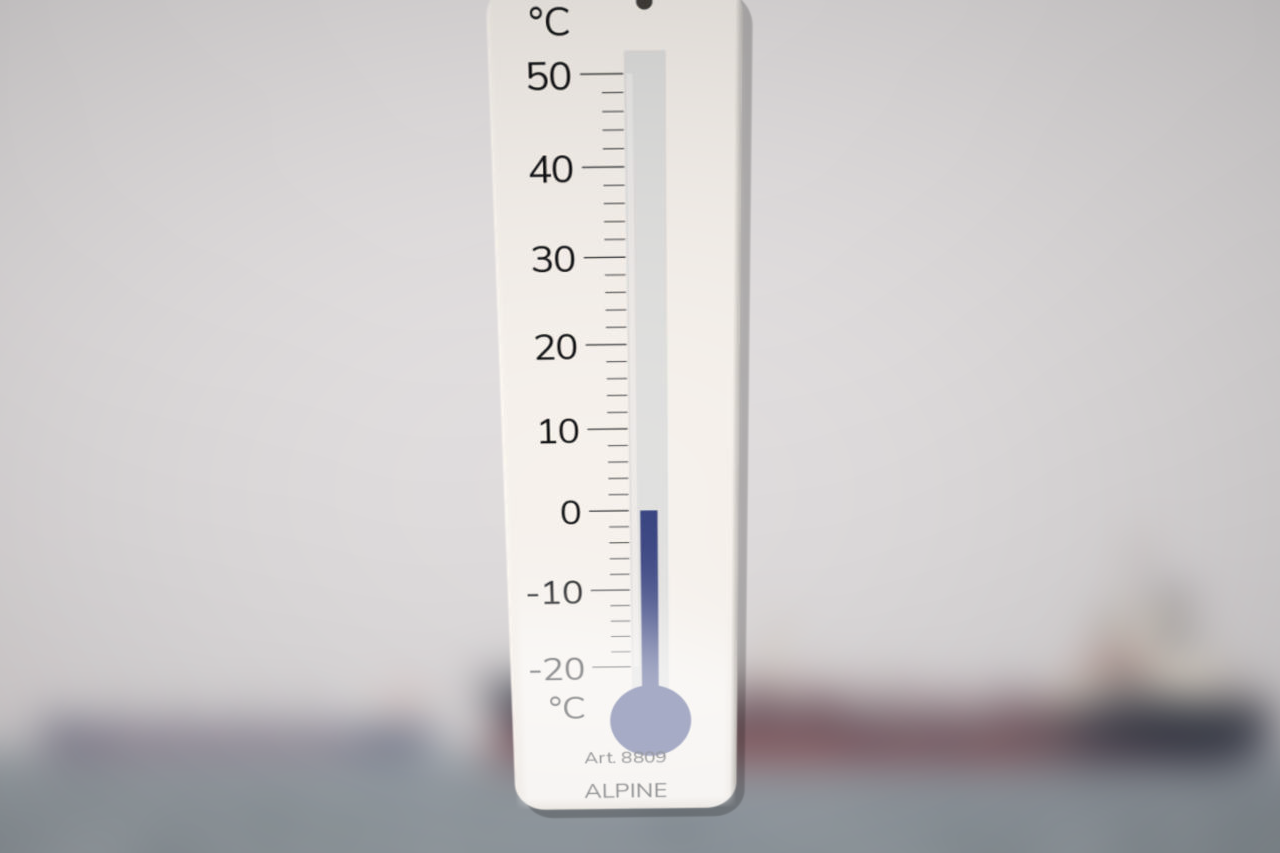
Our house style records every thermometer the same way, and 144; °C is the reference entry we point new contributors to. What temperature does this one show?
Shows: 0; °C
